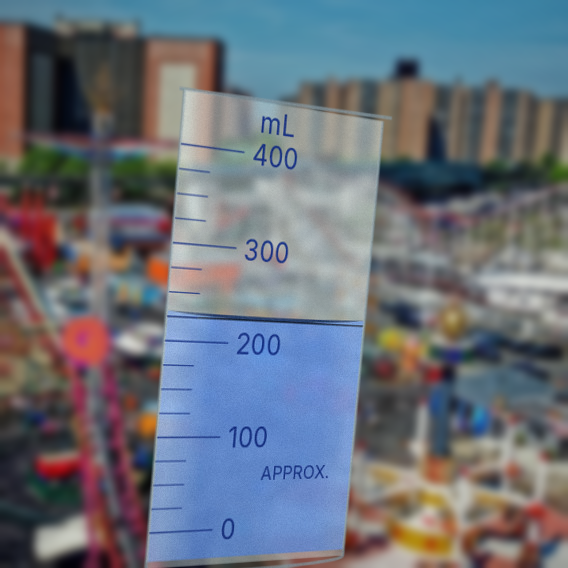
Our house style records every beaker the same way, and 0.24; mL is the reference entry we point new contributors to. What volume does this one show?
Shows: 225; mL
